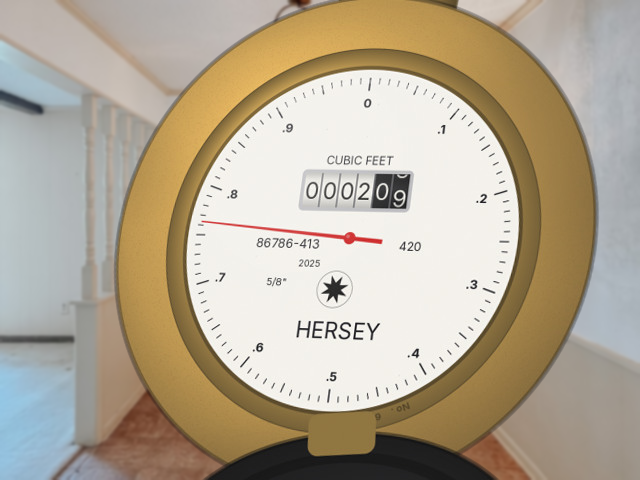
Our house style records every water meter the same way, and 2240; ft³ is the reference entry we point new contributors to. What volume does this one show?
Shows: 208.76; ft³
